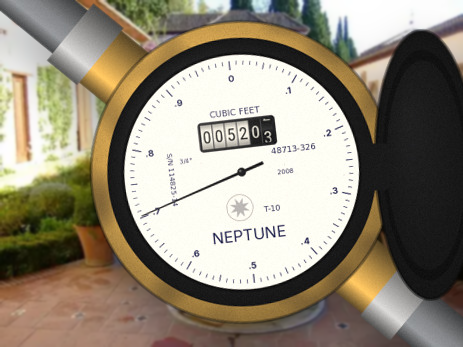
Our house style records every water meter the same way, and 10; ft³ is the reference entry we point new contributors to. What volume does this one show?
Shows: 5202.70; ft³
